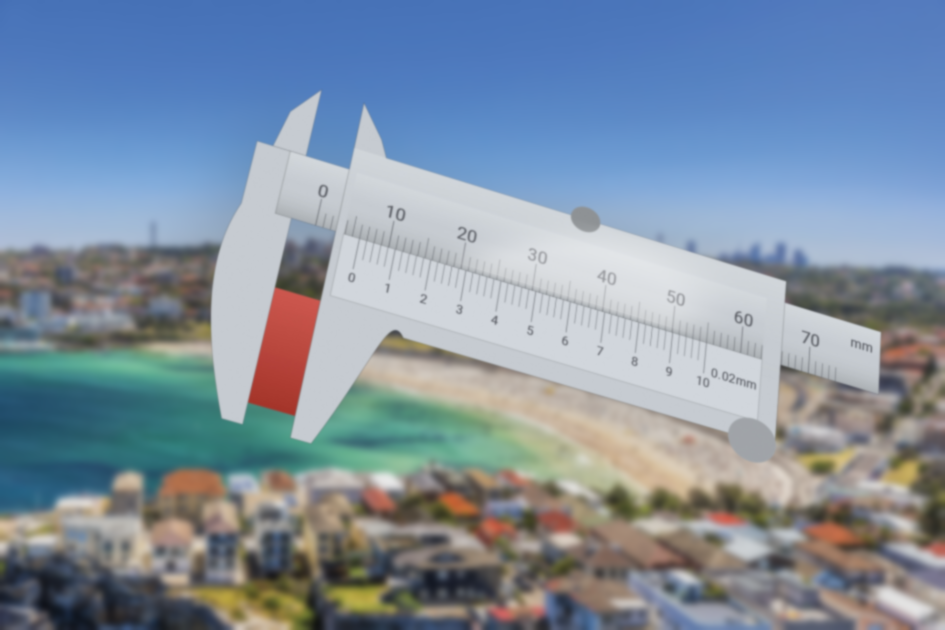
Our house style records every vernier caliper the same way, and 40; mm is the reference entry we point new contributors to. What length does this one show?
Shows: 6.0; mm
